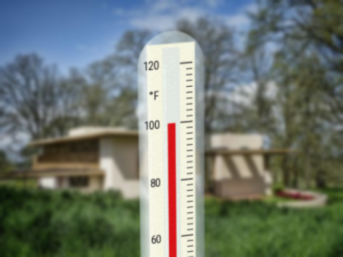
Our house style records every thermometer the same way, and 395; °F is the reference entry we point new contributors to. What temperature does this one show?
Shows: 100; °F
